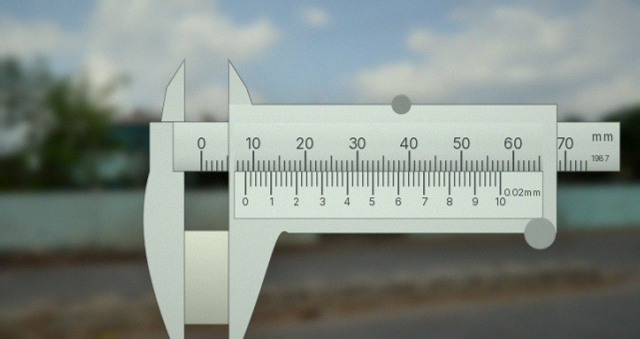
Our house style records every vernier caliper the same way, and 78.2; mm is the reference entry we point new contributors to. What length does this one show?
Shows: 8.5; mm
